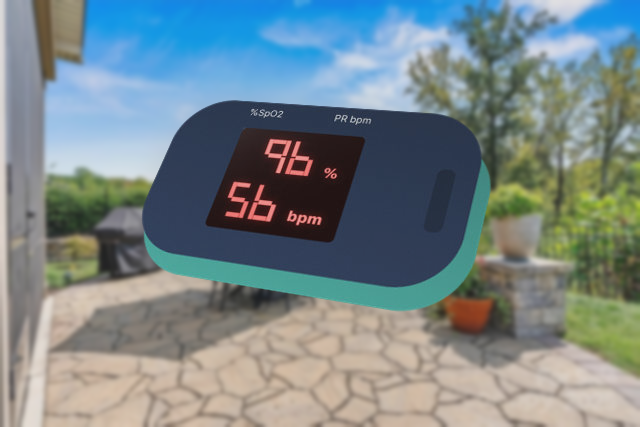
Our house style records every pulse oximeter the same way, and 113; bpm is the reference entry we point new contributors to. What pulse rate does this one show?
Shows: 56; bpm
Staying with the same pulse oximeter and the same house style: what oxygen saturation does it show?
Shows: 96; %
